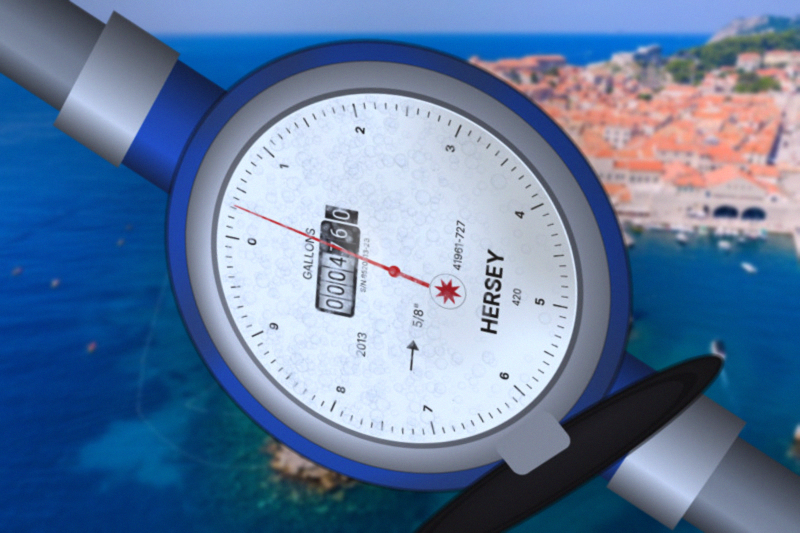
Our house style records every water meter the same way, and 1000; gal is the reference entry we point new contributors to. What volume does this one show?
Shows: 4760.3; gal
